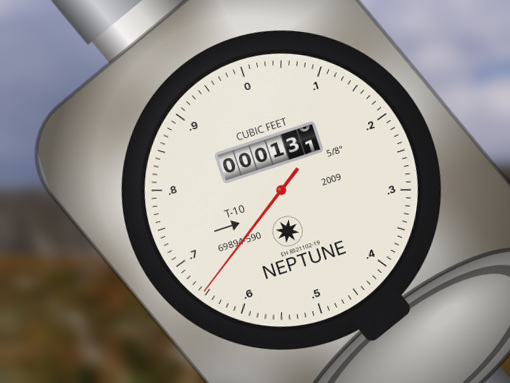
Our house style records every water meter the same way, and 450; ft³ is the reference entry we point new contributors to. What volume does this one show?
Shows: 130.65; ft³
